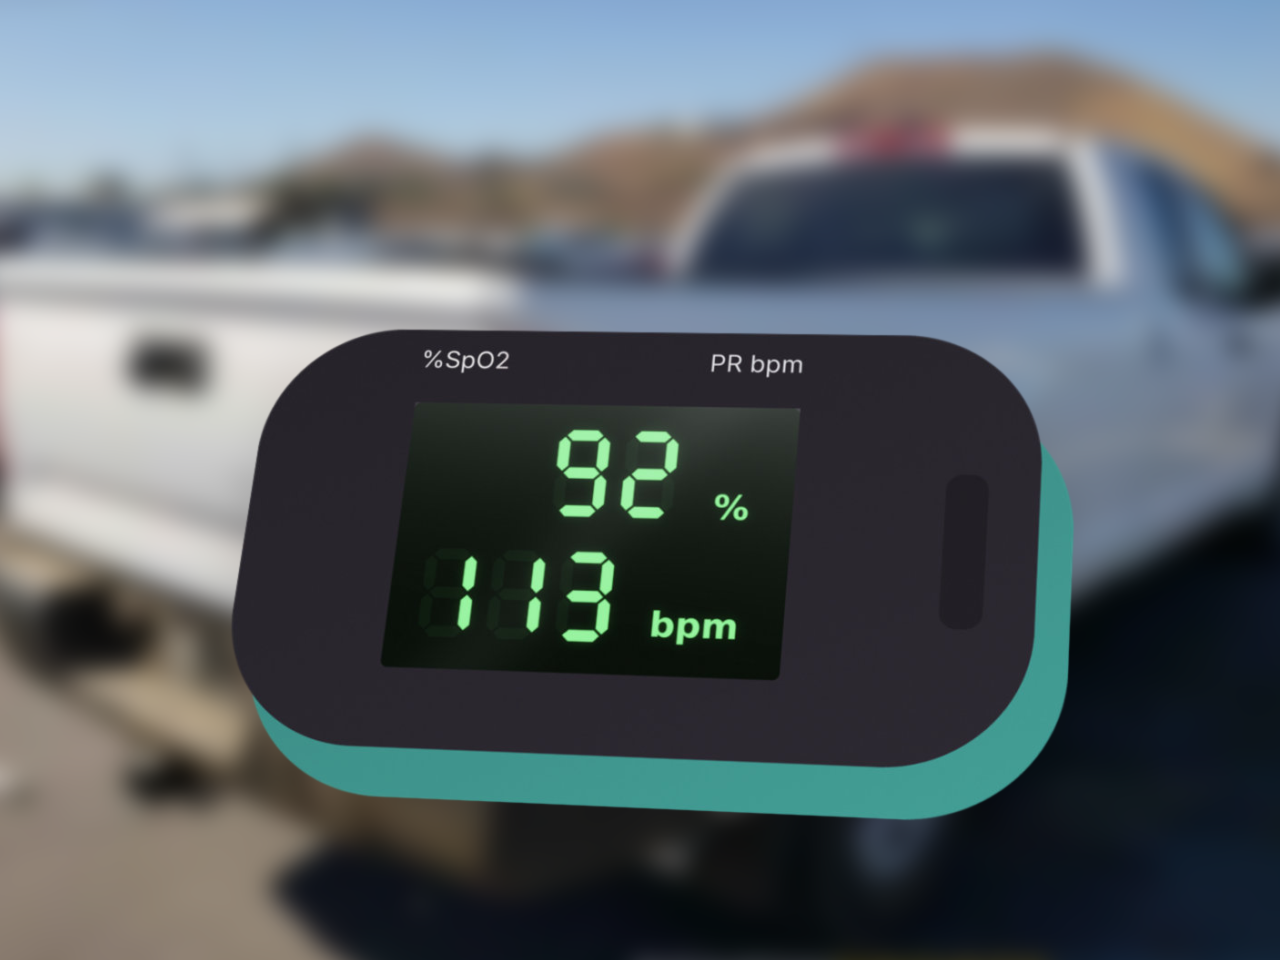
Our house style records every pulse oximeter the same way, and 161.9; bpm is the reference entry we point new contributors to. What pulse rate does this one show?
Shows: 113; bpm
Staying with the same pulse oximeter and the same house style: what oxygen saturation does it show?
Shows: 92; %
